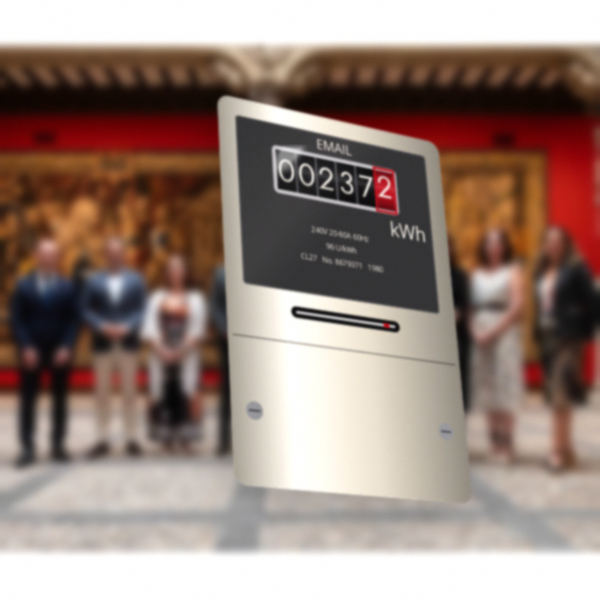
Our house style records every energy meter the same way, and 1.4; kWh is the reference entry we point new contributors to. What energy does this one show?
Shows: 237.2; kWh
